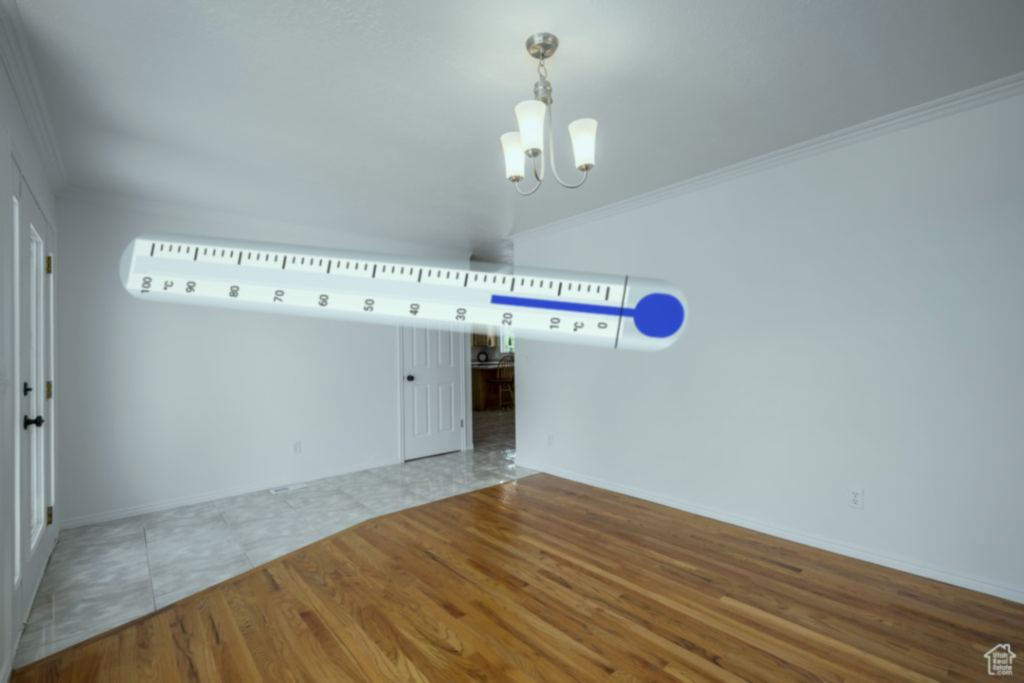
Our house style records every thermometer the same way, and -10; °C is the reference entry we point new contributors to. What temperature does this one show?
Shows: 24; °C
